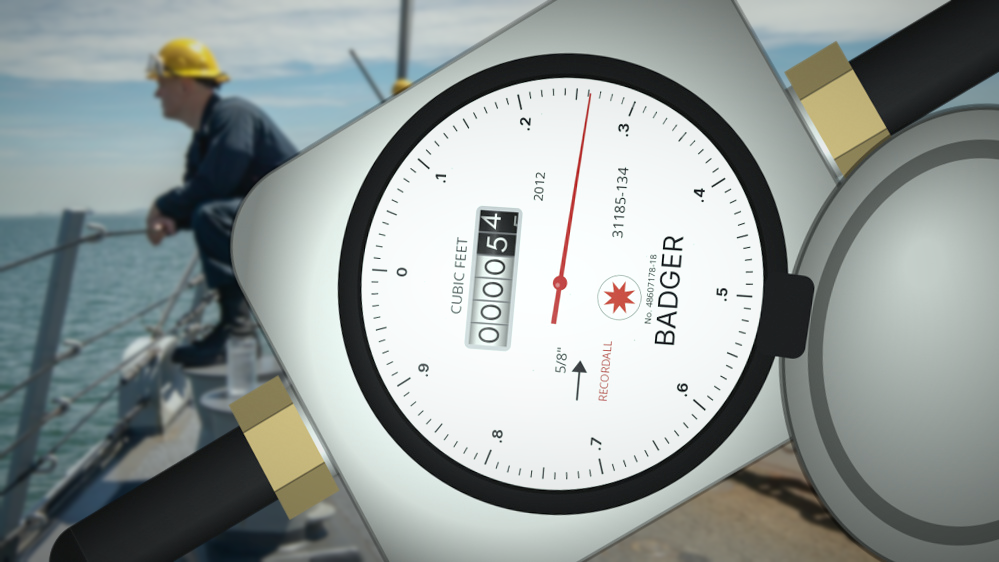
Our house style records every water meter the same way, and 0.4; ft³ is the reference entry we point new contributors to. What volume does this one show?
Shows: 54.26; ft³
